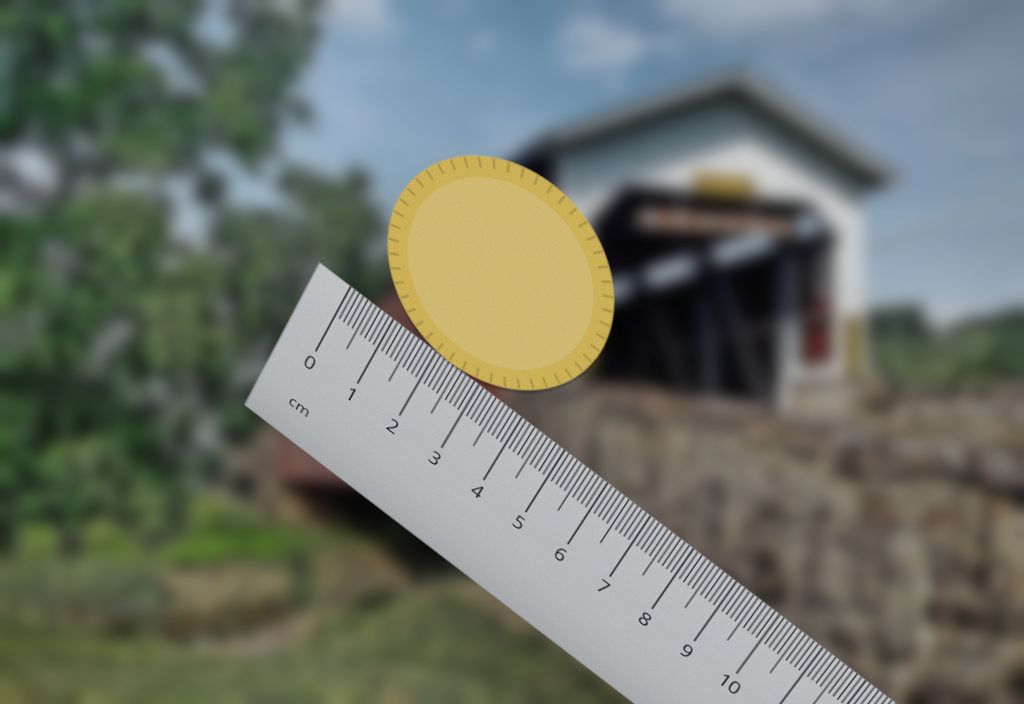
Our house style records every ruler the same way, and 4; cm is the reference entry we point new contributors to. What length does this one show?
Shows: 4.6; cm
